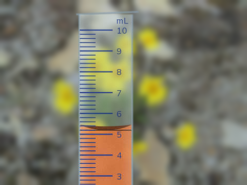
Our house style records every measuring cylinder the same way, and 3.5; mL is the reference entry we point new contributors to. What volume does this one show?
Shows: 5.2; mL
